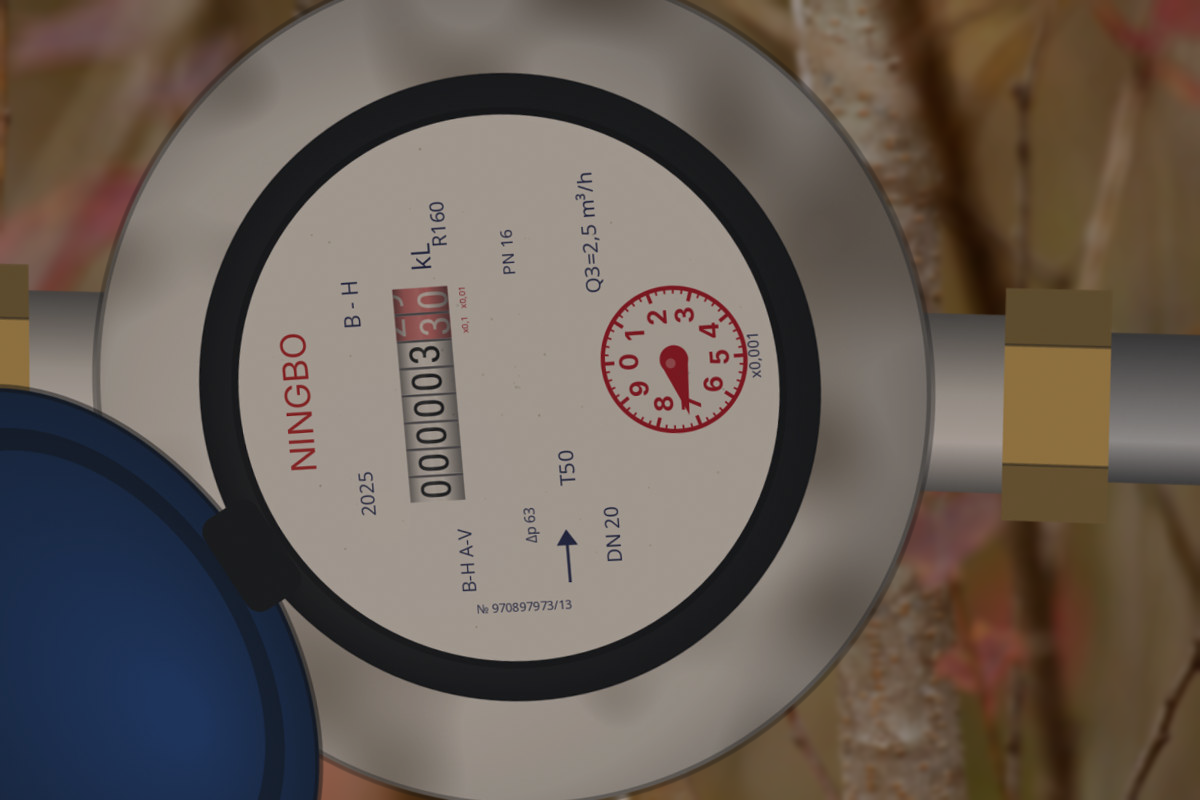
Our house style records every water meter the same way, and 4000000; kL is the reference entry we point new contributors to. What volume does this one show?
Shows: 3.297; kL
